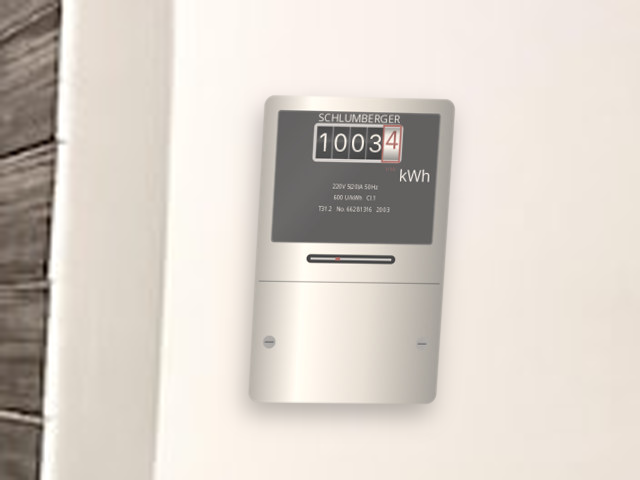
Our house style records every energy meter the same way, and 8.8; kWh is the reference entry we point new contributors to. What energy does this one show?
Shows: 1003.4; kWh
